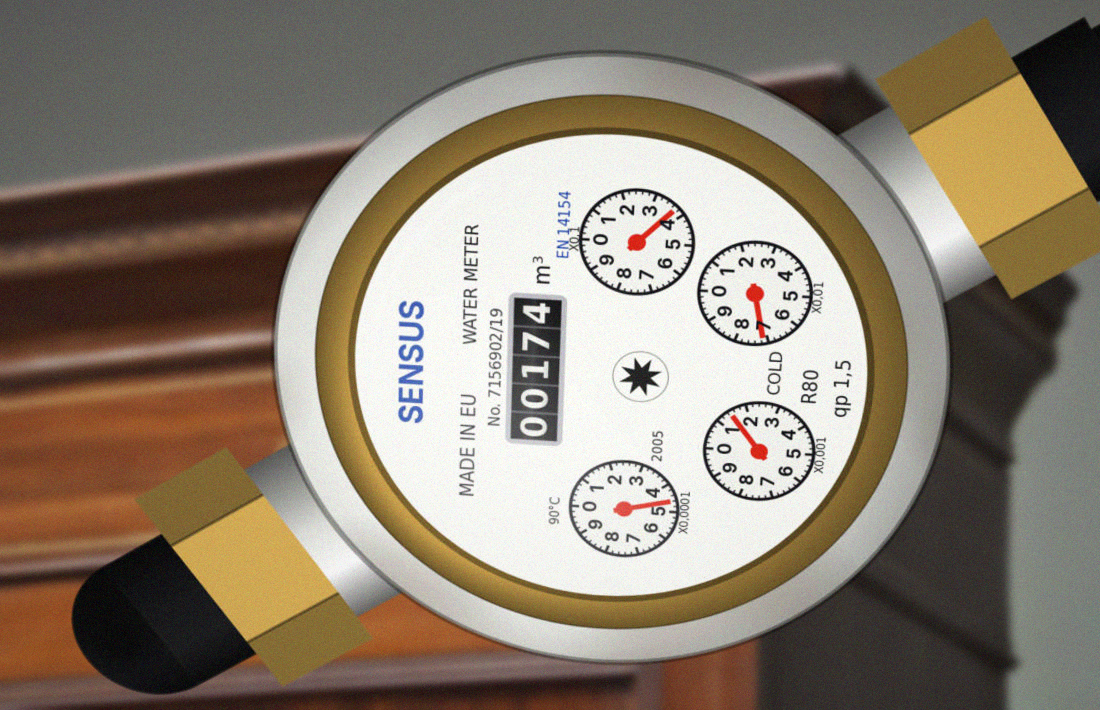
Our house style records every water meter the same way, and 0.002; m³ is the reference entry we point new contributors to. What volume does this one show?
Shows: 174.3714; m³
